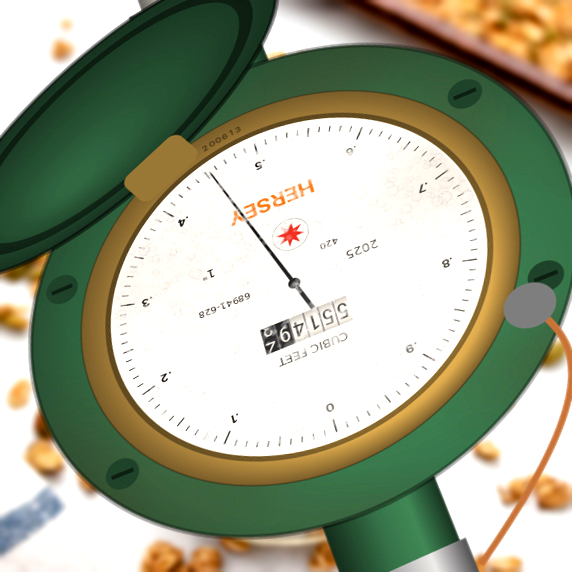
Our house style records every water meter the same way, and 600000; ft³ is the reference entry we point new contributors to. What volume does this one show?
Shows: 551492.45; ft³
